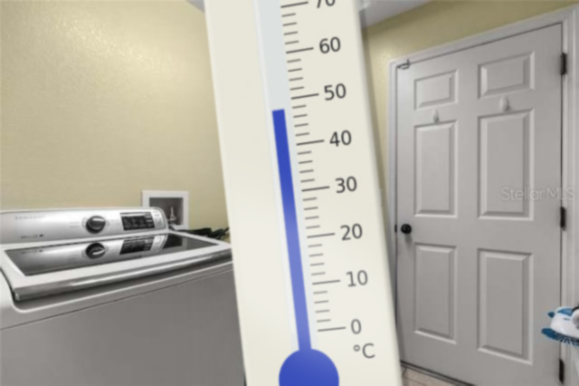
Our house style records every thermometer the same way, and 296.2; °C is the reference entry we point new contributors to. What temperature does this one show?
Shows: 48; °C
